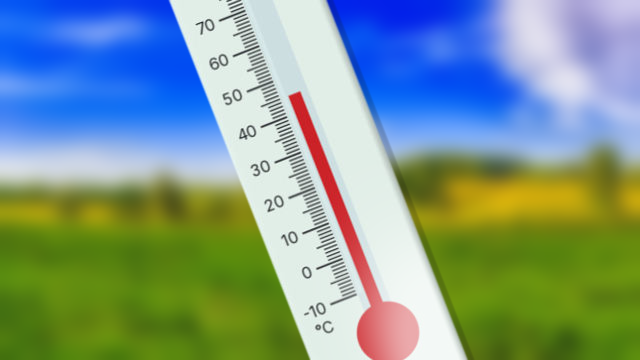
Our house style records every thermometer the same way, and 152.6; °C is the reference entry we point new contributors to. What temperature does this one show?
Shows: 45; °C
